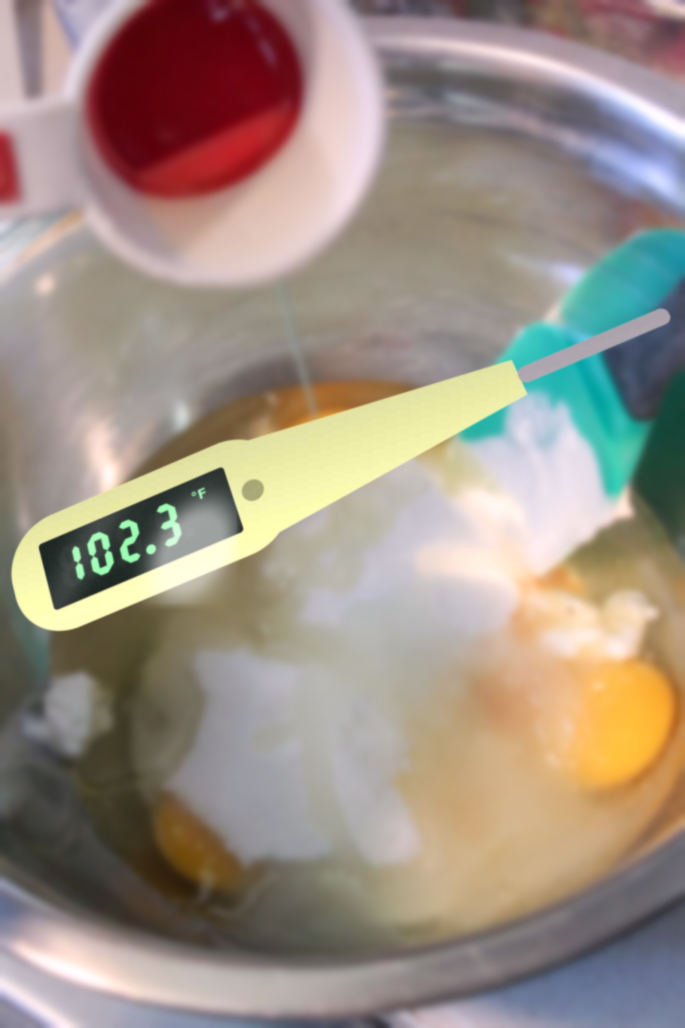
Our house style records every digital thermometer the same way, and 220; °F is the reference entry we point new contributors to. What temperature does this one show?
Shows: 102.3; °F
